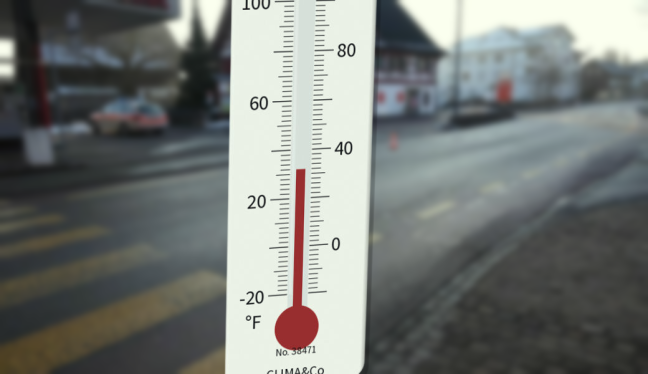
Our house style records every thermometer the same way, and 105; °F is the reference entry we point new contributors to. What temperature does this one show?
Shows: 32; °F
